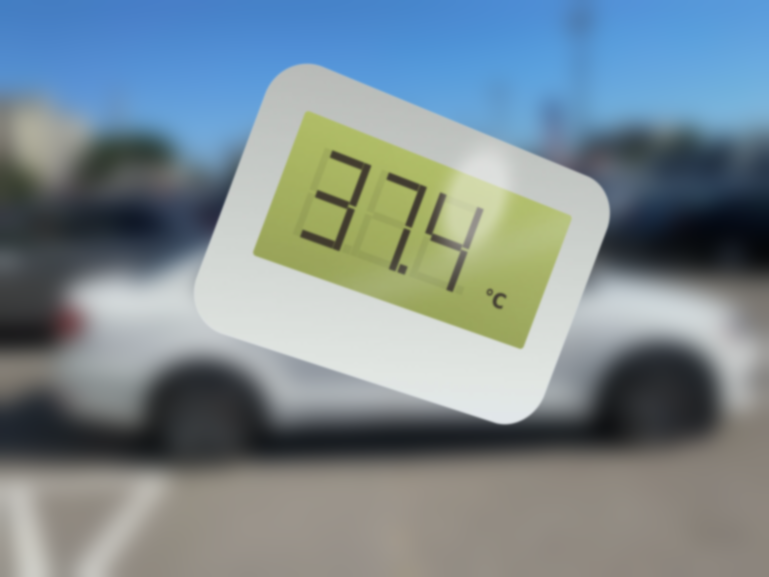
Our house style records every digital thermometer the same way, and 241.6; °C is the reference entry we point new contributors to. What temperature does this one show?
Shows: 37.4; °C
